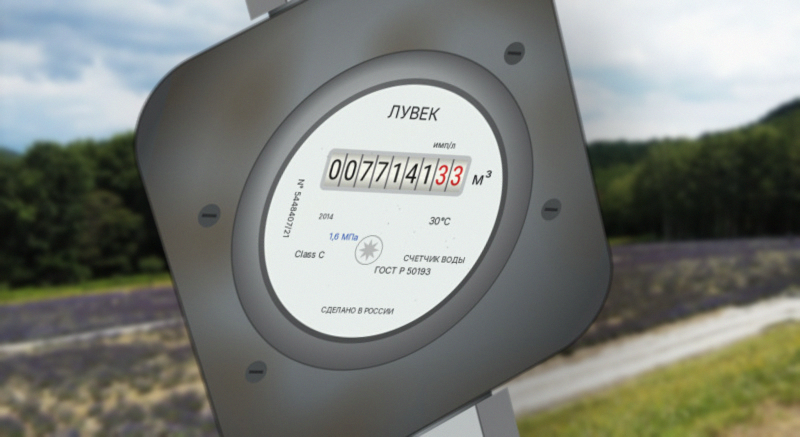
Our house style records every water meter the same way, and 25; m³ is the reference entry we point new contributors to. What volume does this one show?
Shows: 77141.33; m³
